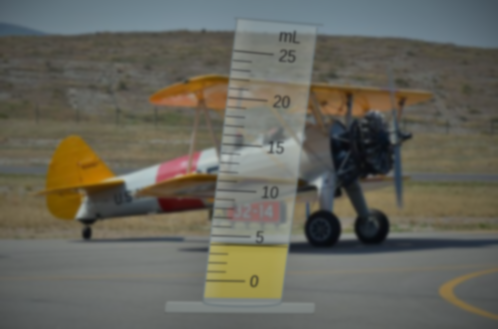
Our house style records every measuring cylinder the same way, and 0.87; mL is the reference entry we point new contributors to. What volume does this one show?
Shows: 4; mL
